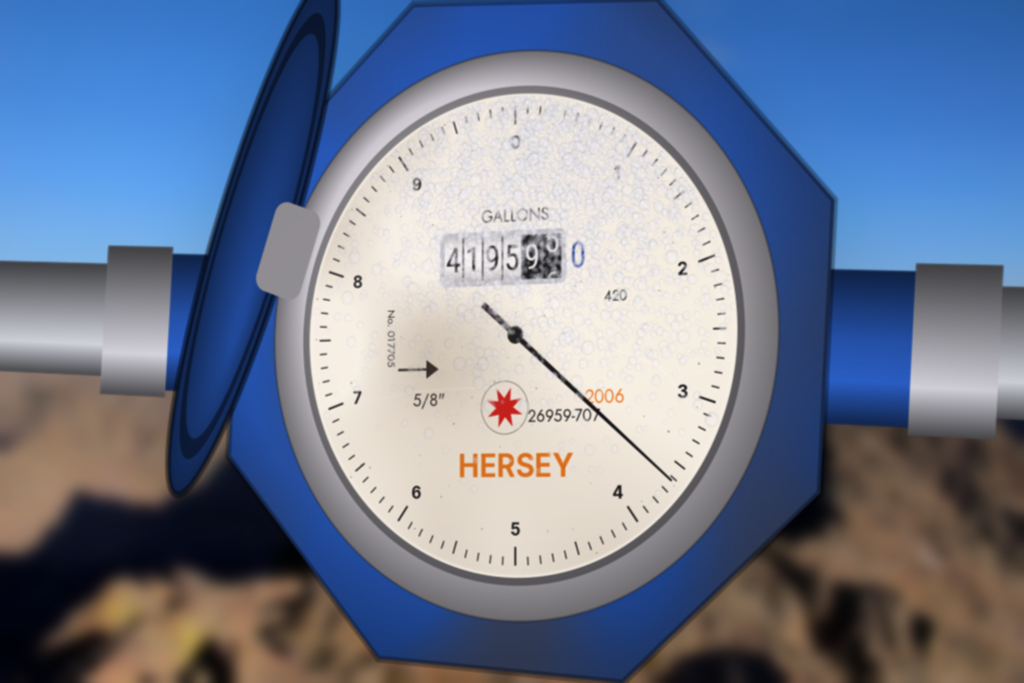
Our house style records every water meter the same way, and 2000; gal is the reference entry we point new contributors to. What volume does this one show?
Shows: 4195953.6; gal
